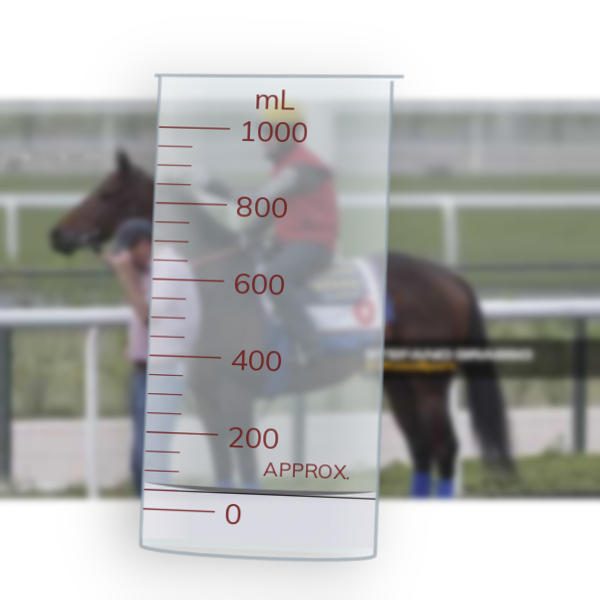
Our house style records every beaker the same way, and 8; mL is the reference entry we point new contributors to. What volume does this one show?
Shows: 50; mL
